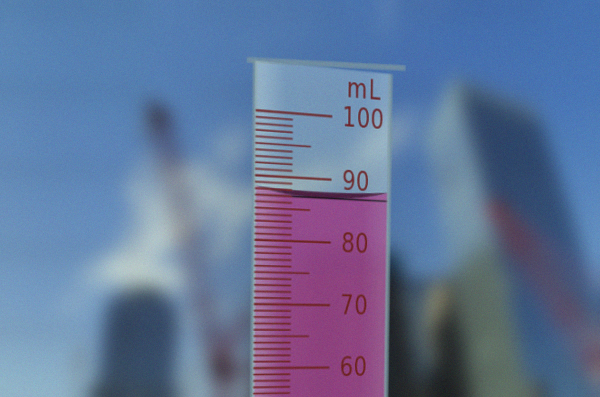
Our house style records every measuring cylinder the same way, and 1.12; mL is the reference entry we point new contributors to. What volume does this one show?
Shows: 87; mL
